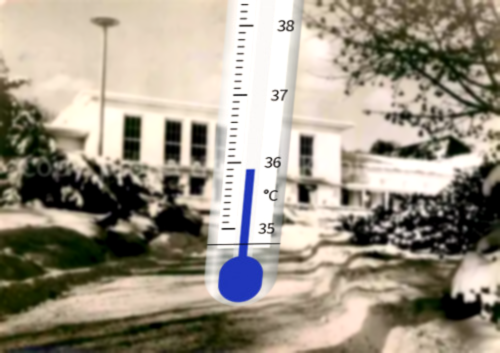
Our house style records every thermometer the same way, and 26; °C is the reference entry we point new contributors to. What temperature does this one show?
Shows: 35.9; °C
